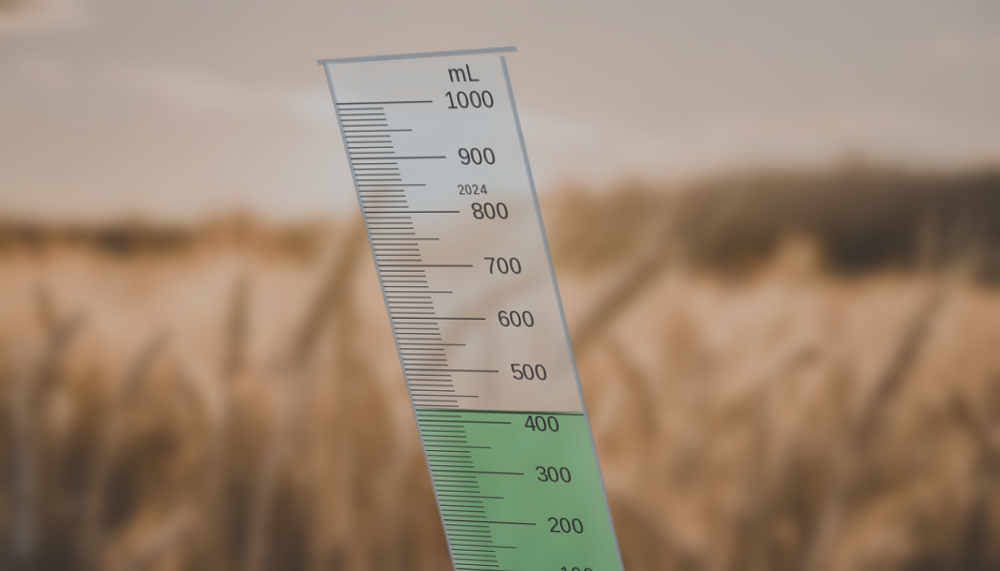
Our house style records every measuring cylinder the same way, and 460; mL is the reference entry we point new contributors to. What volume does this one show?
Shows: 420; mL
